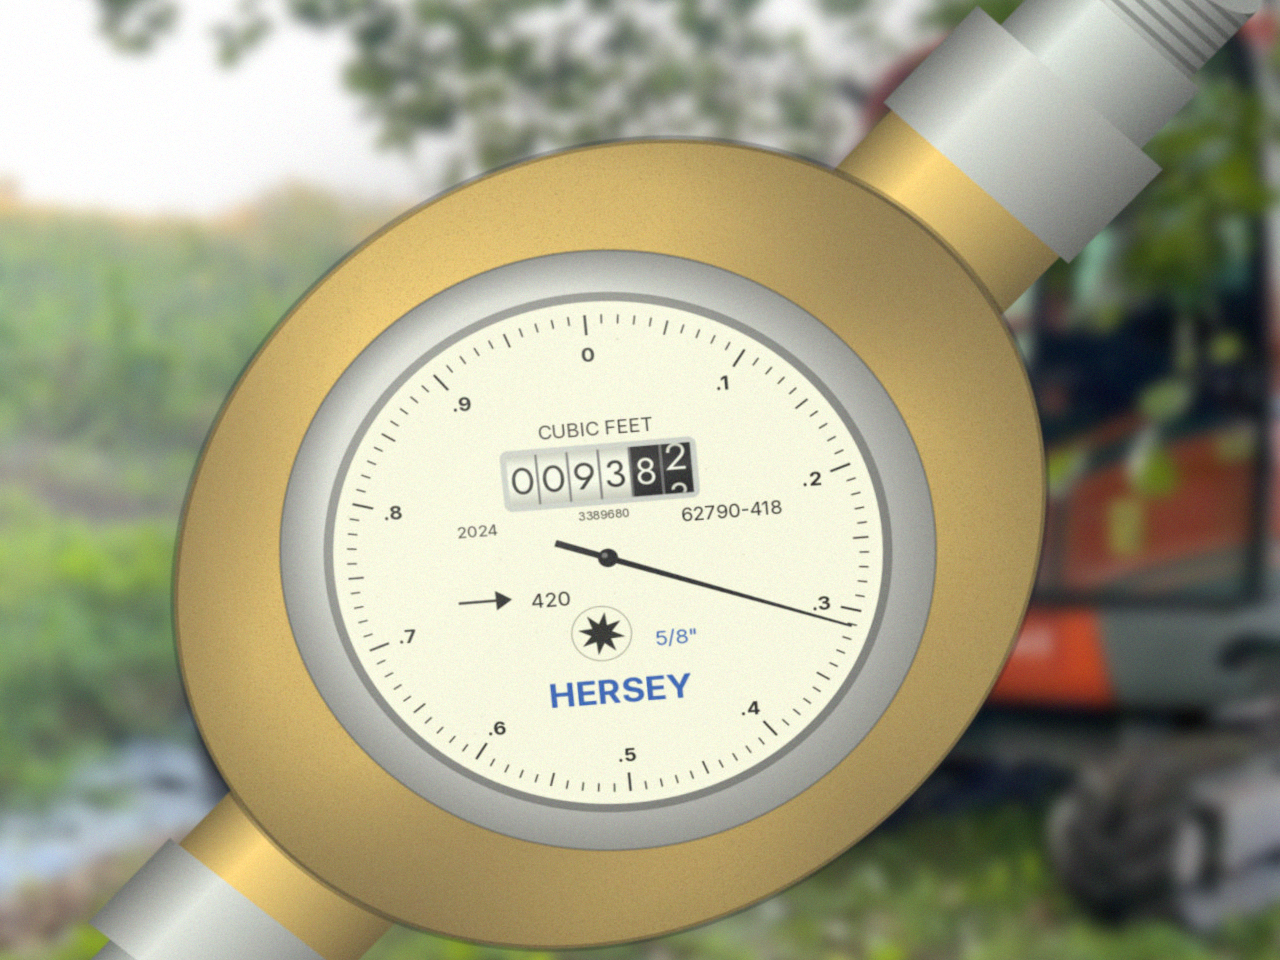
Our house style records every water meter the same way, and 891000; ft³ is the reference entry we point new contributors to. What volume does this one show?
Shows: 9382.31; ft³
